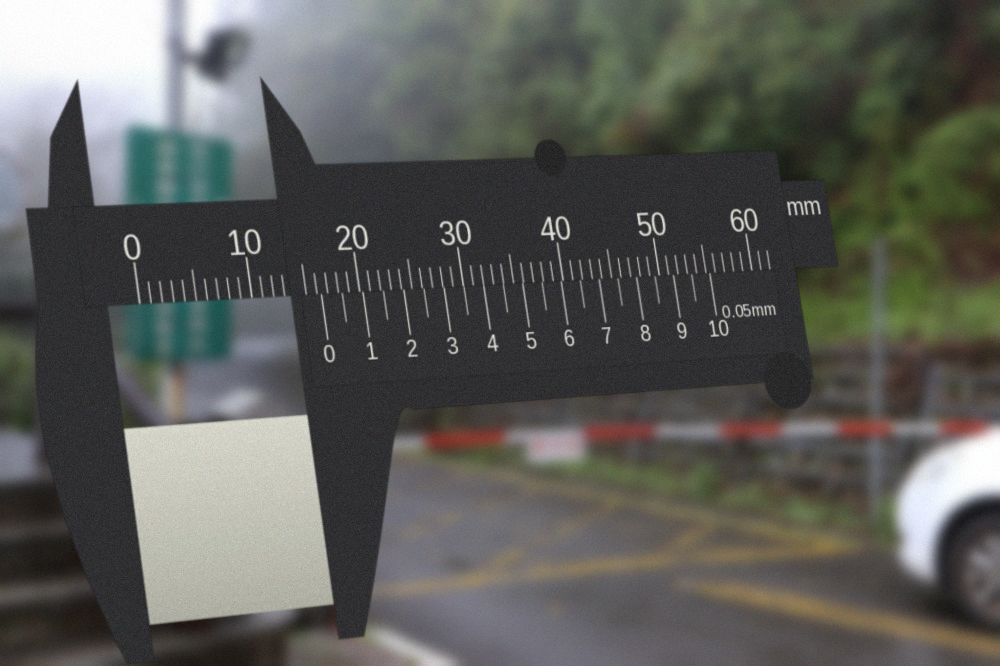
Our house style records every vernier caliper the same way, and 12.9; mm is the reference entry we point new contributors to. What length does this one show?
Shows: 16.4; mm
